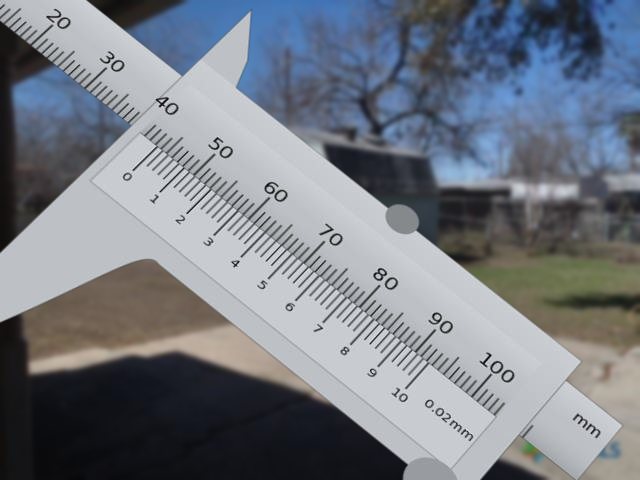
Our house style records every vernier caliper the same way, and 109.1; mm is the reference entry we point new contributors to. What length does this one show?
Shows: 43.4; mm
